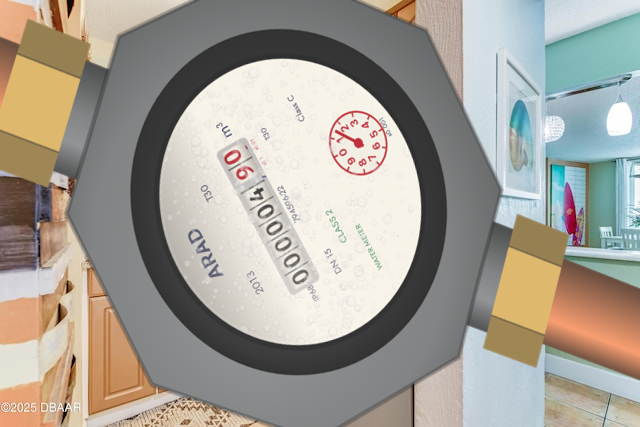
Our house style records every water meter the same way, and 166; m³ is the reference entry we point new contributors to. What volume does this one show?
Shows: 4.901; m³
